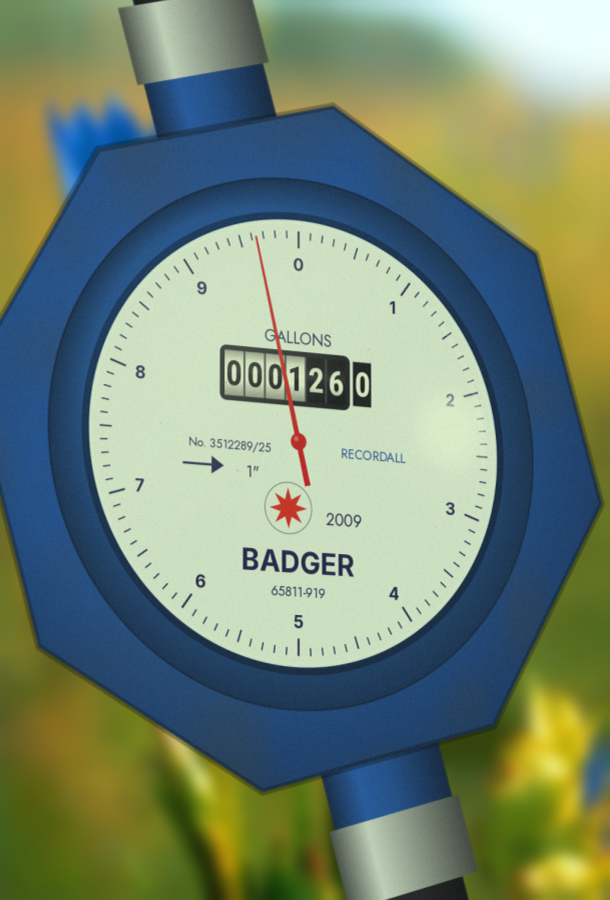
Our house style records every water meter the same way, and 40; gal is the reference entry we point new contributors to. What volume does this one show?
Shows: 1259.6; gal
